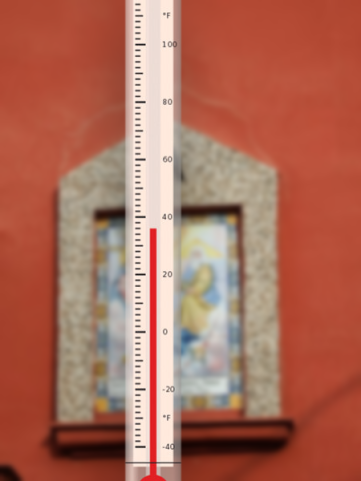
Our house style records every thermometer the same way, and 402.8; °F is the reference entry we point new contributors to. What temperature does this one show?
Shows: 36; °F
